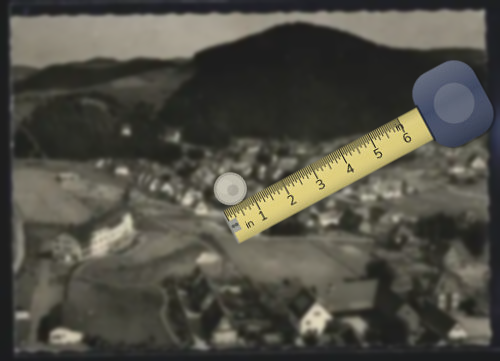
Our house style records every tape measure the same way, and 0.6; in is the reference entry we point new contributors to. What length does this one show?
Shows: 1; in
